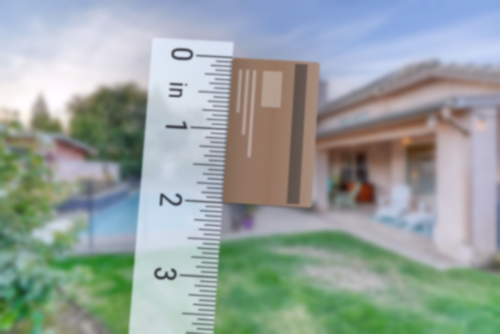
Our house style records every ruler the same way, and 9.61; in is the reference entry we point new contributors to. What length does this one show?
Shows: 2; in
